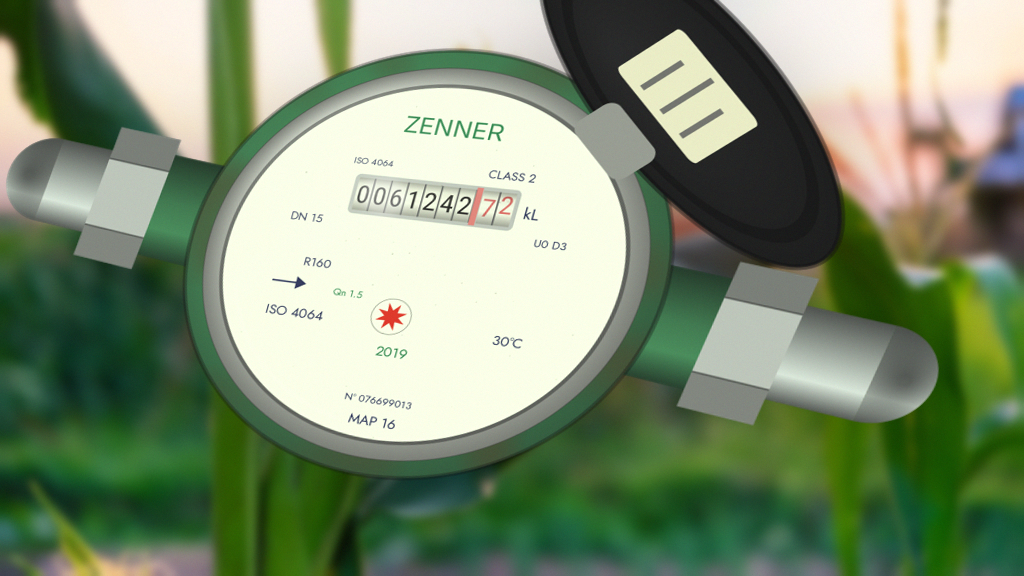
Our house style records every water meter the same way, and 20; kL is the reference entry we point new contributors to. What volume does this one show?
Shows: 61242.72; kL
